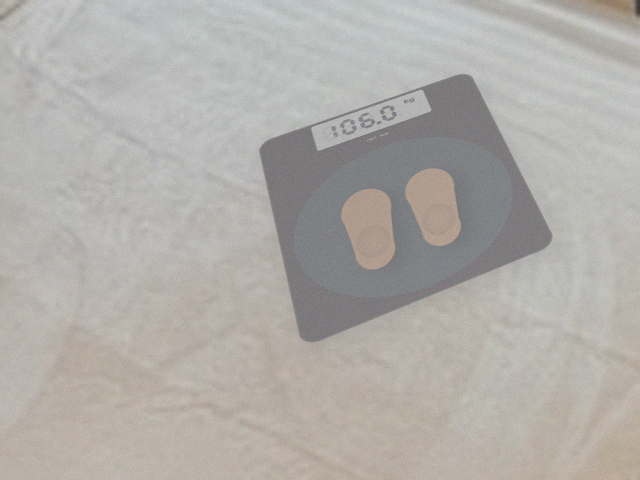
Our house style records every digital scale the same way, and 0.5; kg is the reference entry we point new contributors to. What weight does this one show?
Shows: 106.0; kg
